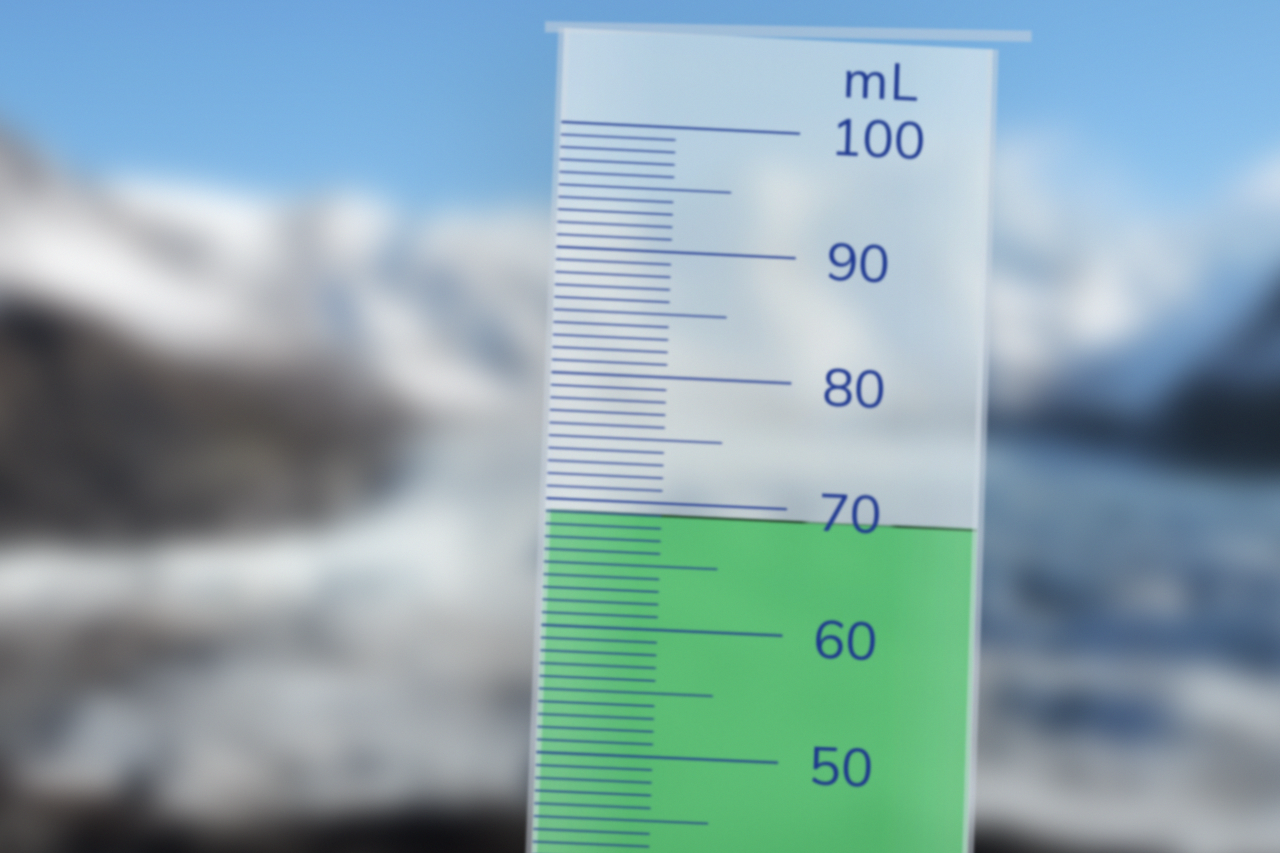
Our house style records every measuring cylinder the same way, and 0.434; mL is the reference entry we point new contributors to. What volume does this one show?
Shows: 69; mL
